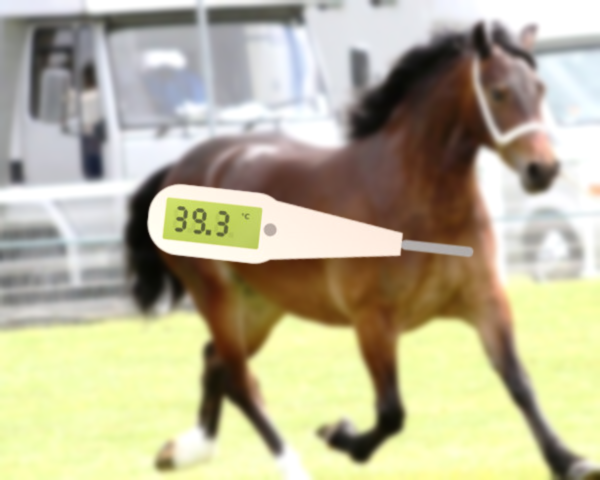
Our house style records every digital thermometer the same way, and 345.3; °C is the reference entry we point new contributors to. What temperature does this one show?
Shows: 39.3; °C
